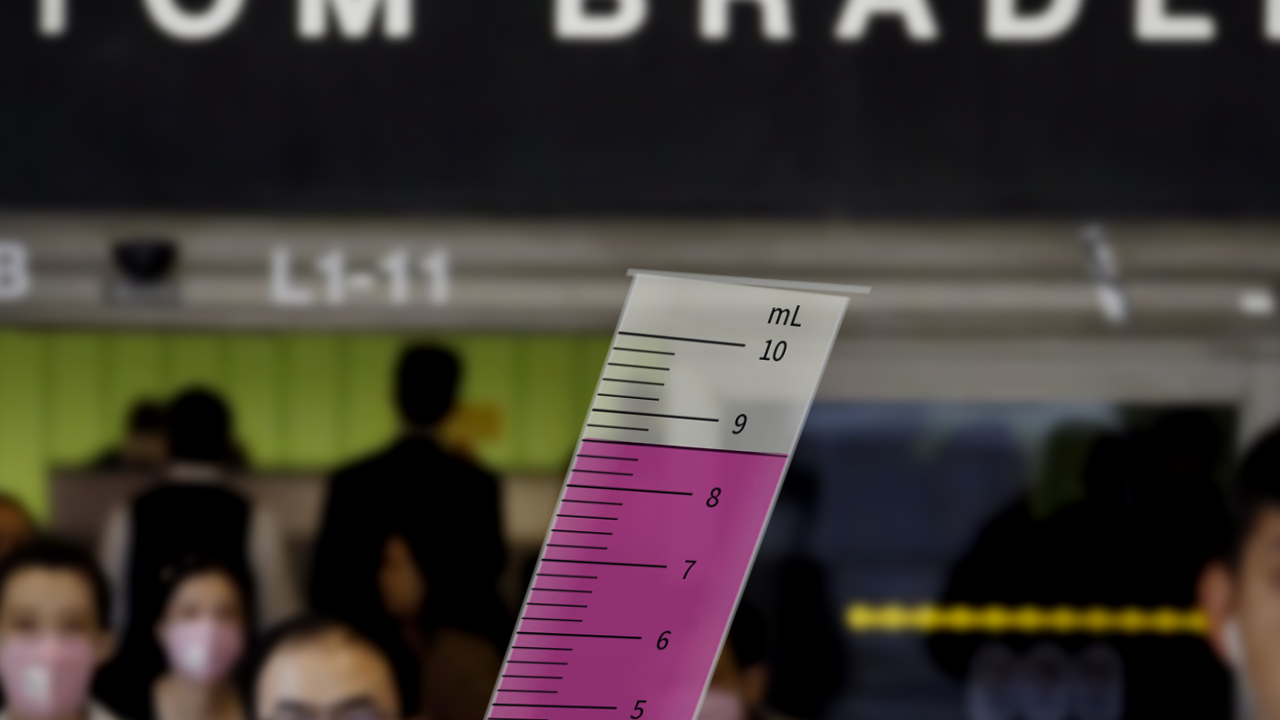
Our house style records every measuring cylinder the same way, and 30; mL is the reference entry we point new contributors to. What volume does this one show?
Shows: 8.6; mL
